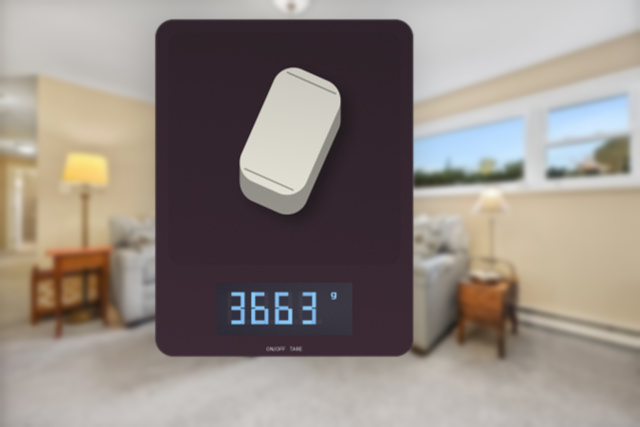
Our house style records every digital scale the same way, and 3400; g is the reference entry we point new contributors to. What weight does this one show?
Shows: 3663; g
